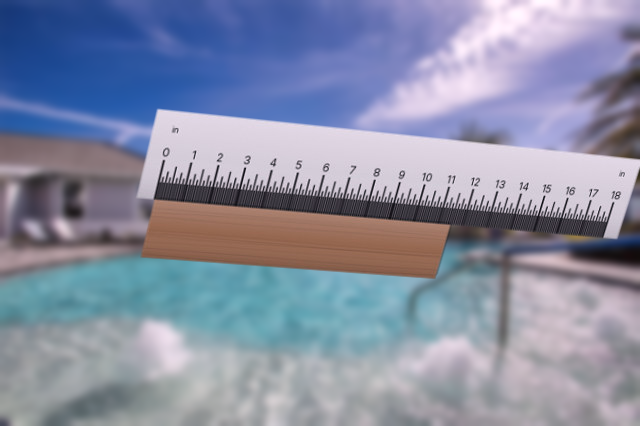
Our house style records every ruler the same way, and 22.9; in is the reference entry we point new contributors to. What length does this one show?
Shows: 11.5; in
